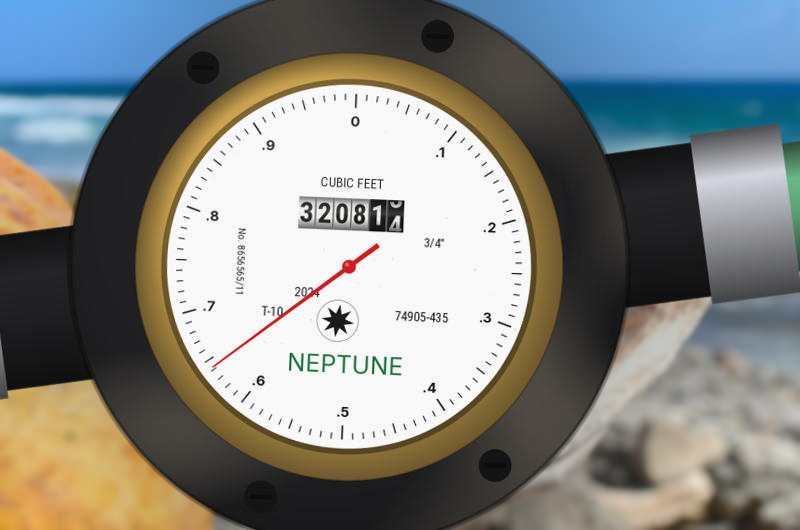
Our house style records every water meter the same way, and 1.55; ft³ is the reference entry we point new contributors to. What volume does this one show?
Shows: 320813.64; ft³
